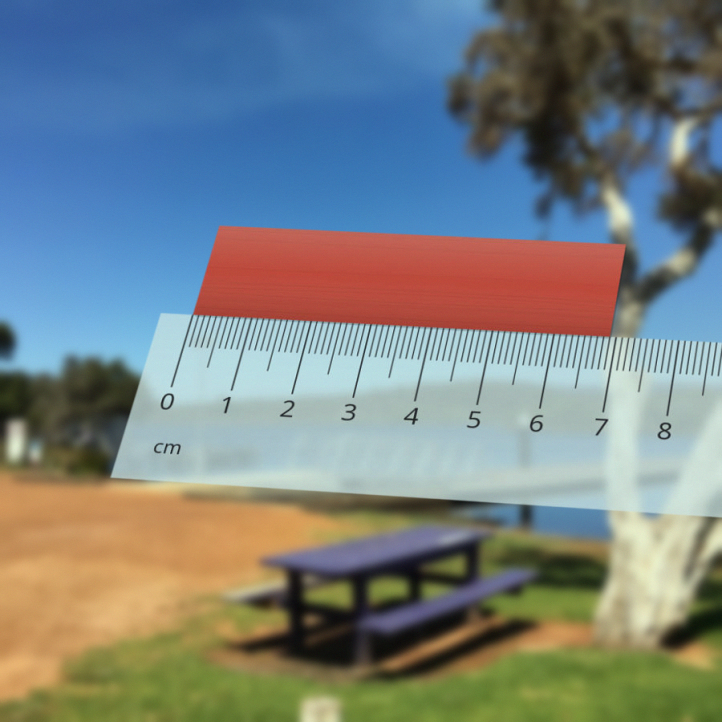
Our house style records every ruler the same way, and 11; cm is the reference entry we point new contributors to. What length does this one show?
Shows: 6.9; cm
